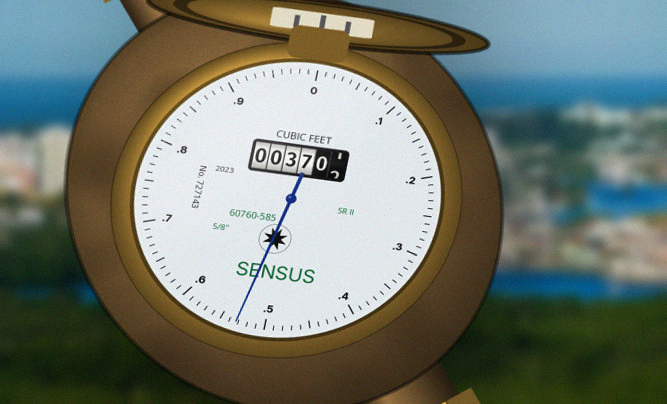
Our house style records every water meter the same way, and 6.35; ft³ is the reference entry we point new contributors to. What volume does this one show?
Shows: 3701.53; ft³
